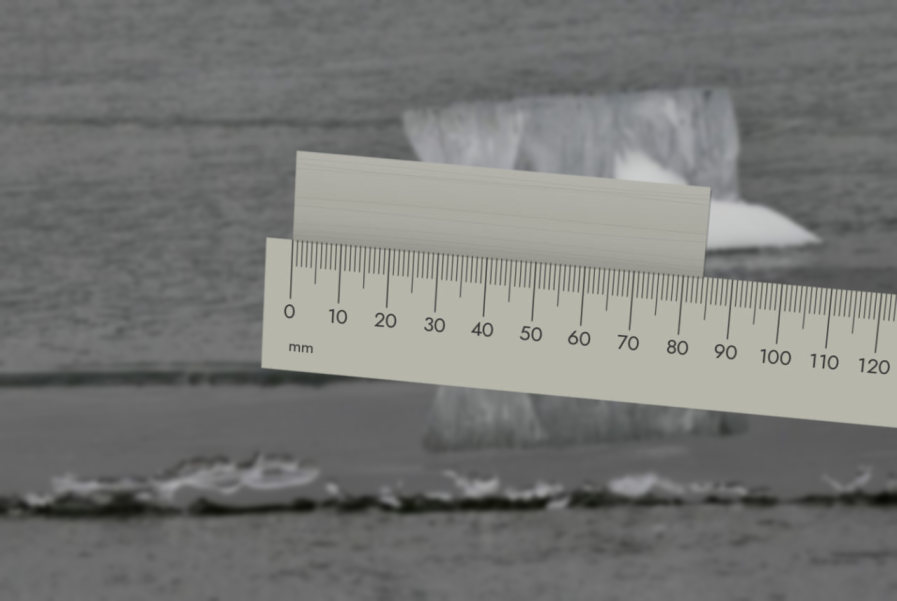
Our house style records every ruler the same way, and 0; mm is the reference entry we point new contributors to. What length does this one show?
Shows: 84; mm
